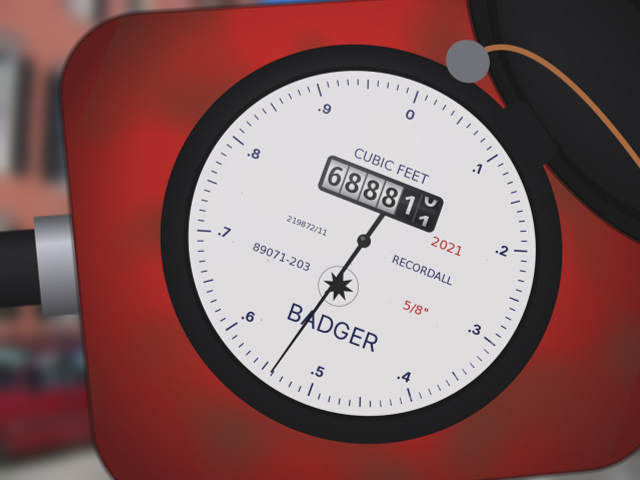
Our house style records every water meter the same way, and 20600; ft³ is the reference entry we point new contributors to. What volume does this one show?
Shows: 688810.54; ft³
